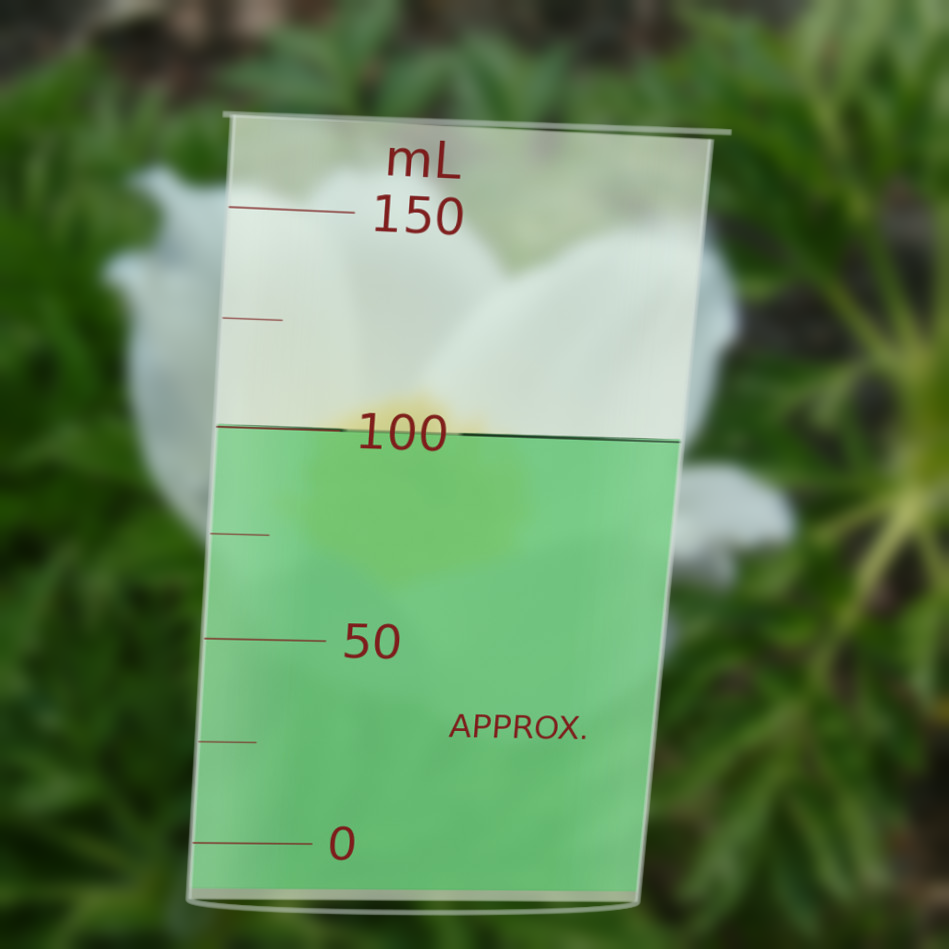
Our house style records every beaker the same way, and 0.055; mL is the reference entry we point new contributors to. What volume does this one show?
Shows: 100; mL
